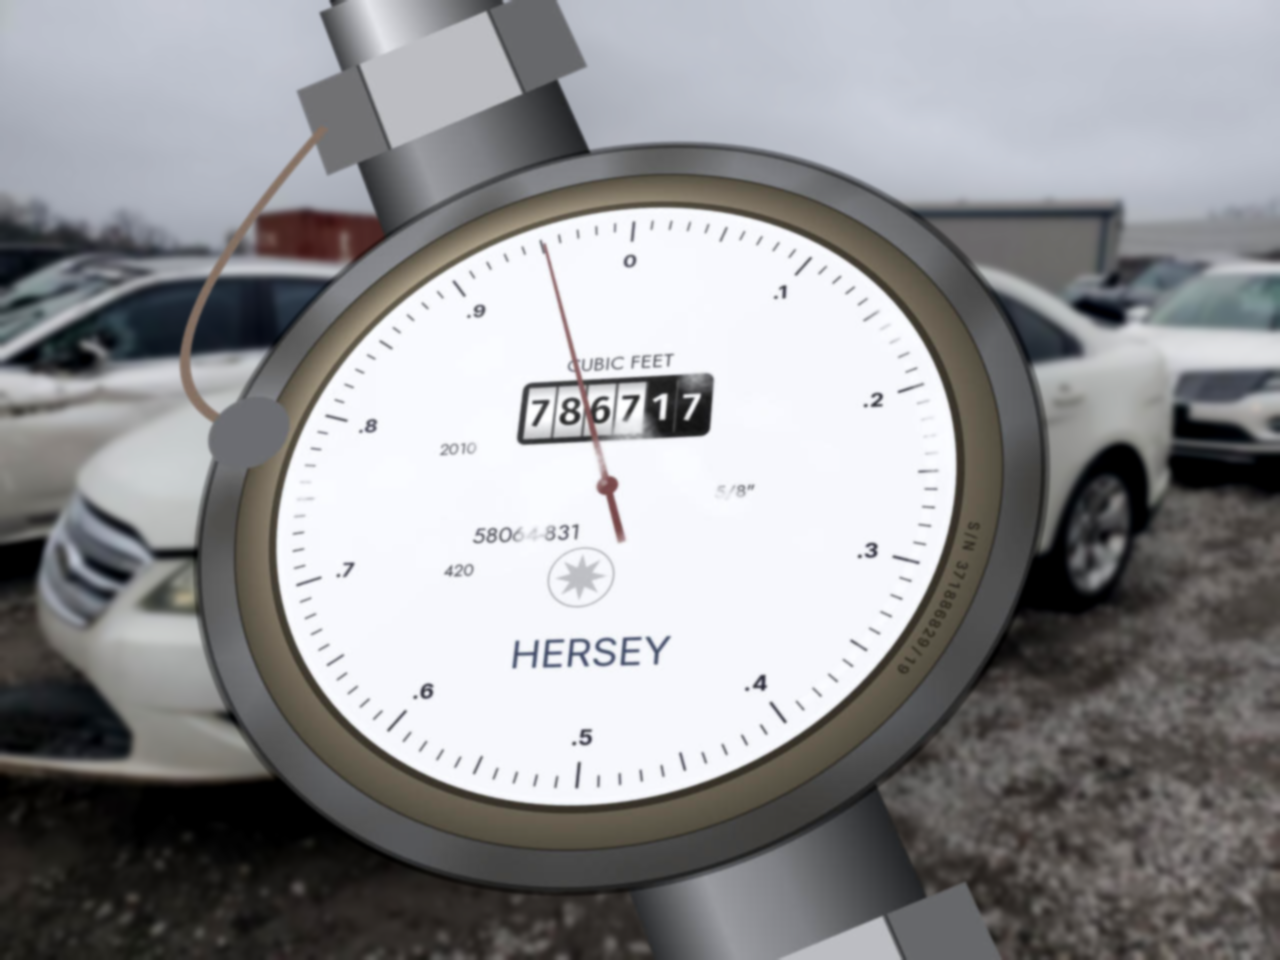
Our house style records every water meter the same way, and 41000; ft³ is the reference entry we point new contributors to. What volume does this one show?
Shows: 786716.95; ft³
